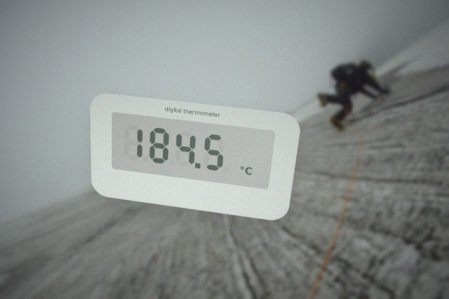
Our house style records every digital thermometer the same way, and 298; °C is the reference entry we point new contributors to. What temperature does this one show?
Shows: 184.5; °C
